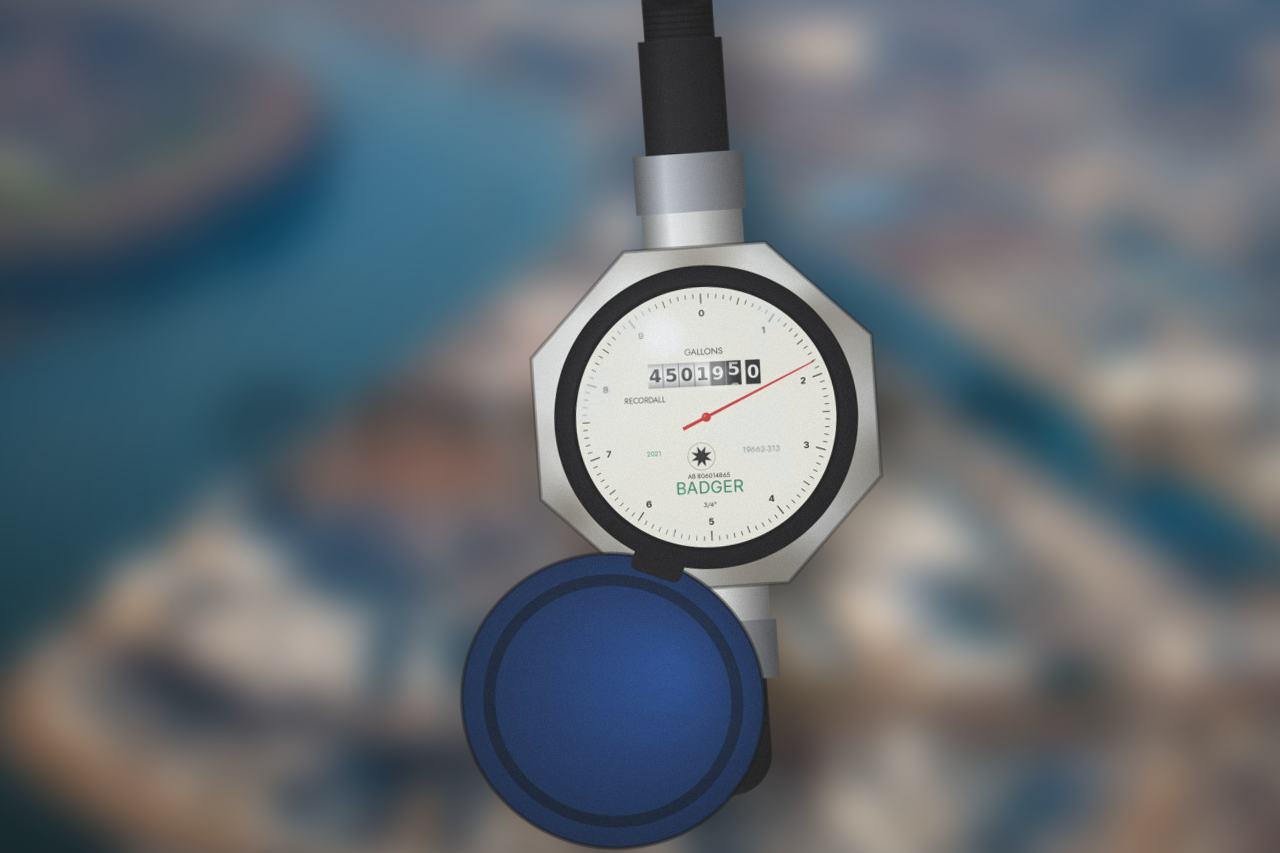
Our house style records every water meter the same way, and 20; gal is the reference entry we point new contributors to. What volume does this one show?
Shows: 4501951.8; gal
